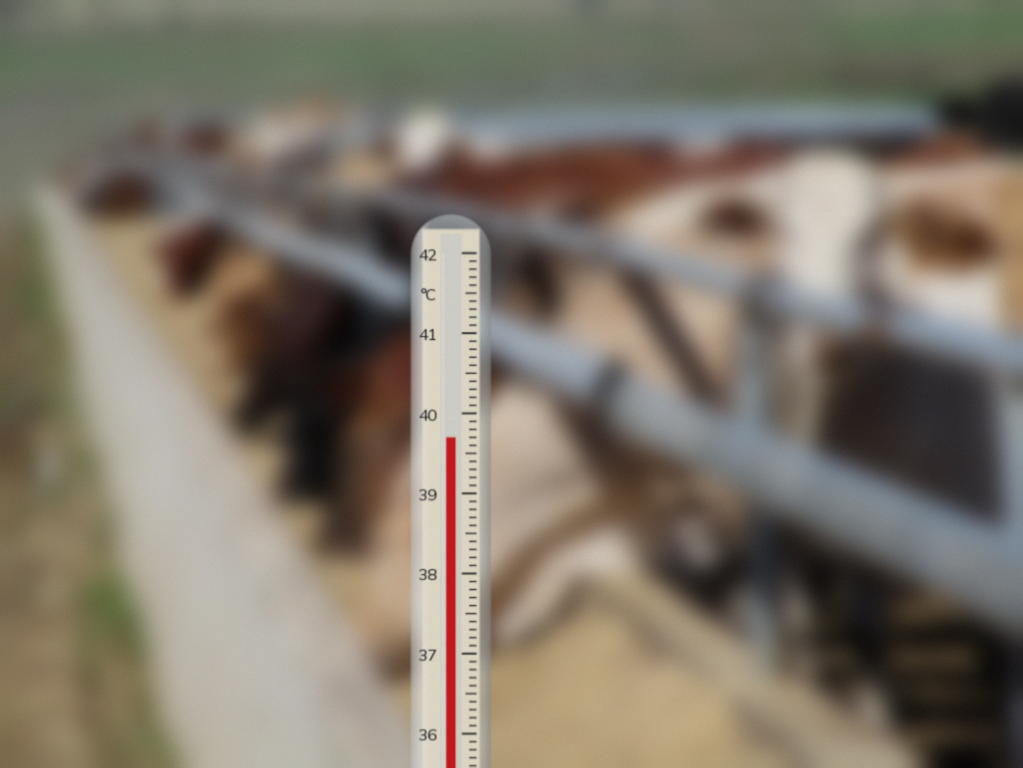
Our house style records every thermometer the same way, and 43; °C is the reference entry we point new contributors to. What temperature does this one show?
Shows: 39.7; °C
